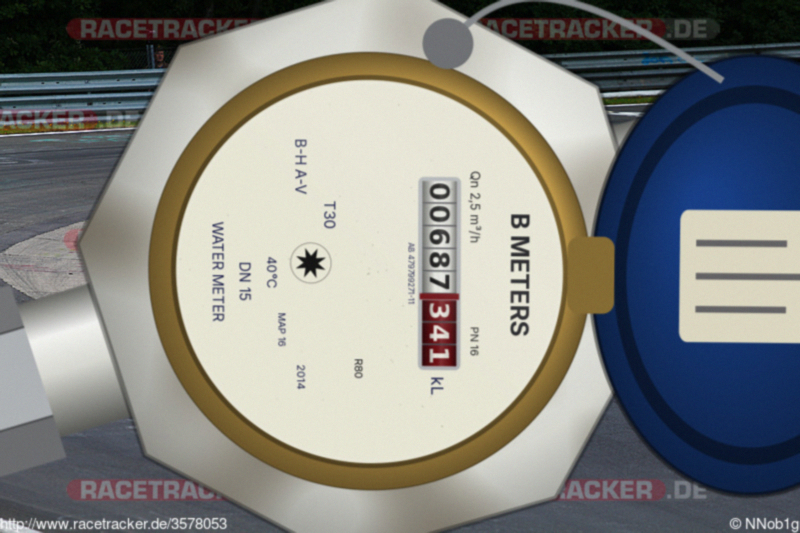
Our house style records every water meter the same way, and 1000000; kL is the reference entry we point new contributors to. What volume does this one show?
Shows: 687.341; kL
